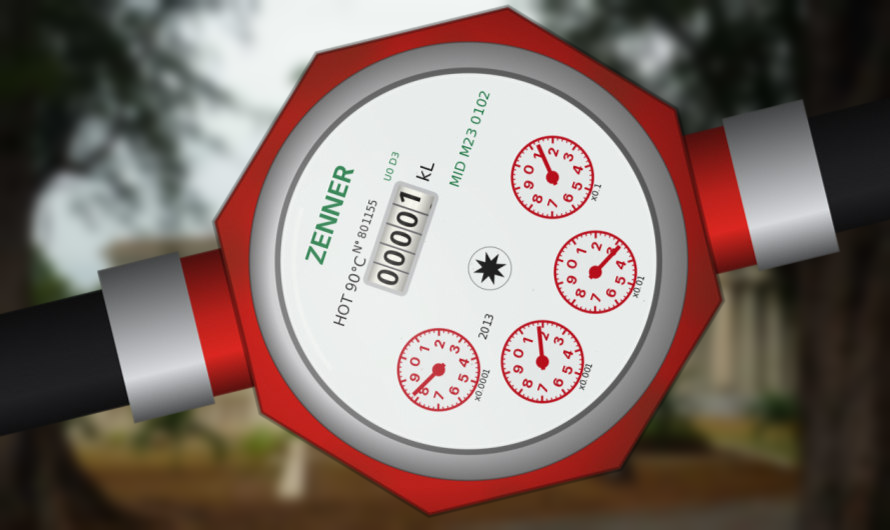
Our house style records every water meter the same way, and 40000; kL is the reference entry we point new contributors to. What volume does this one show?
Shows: 1.1318; kL
